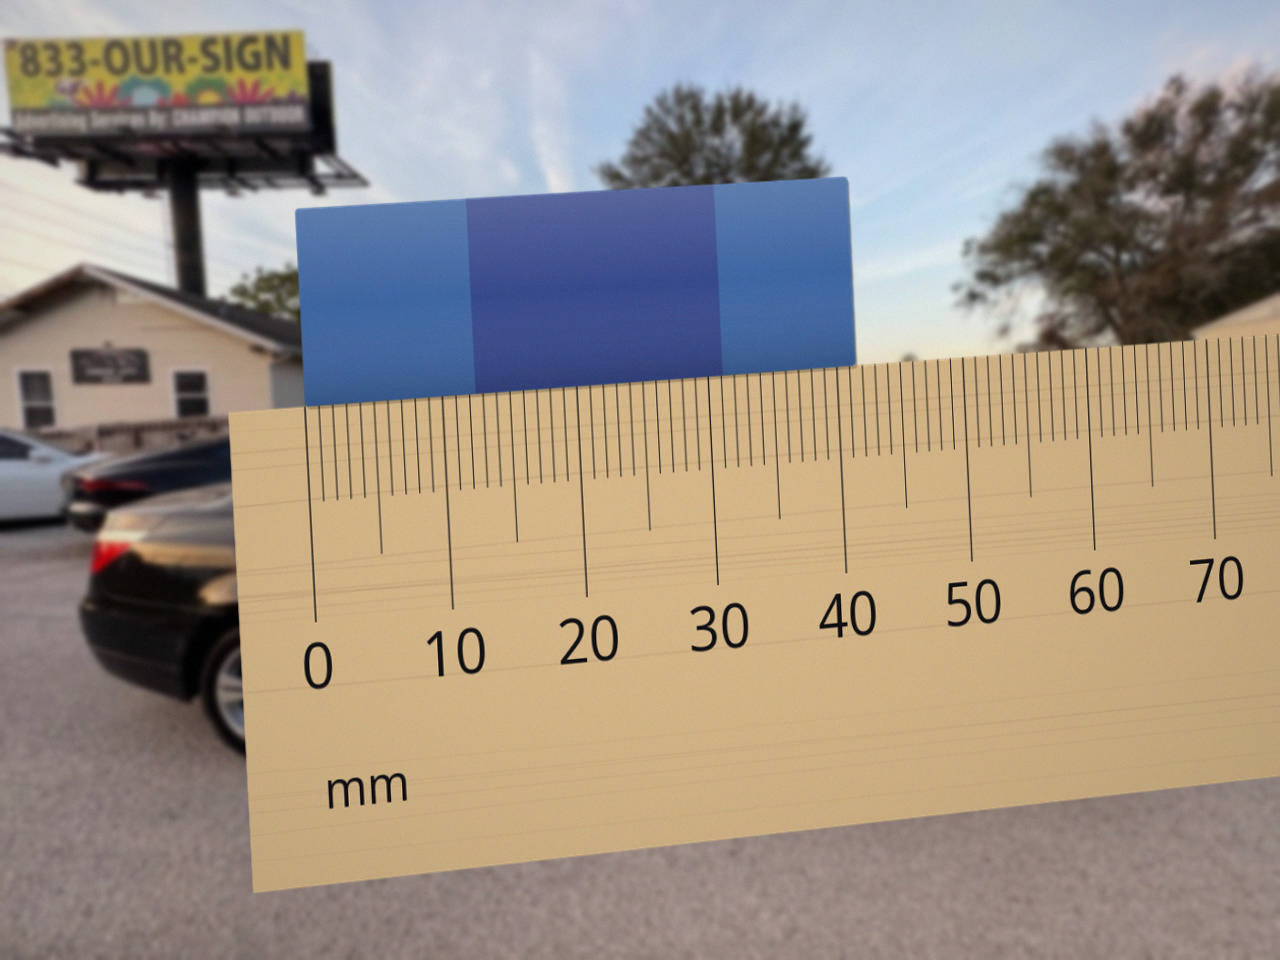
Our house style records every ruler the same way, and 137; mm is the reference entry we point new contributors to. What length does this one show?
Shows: 41.5; mm
